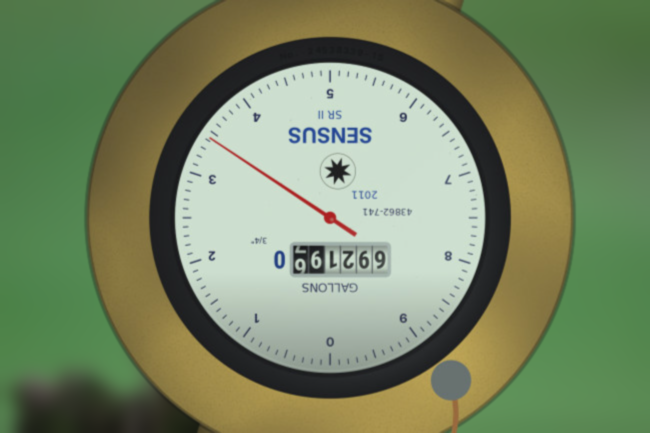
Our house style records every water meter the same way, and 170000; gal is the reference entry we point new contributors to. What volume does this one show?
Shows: 6921963.4; gal
